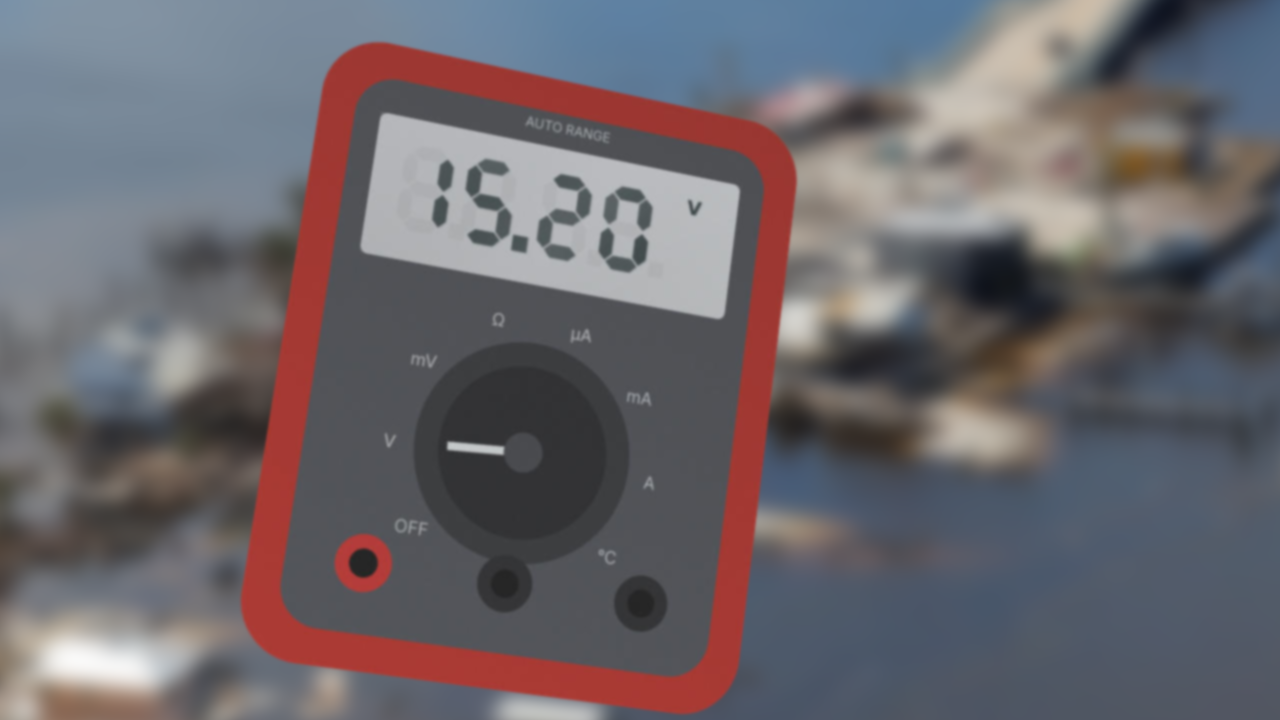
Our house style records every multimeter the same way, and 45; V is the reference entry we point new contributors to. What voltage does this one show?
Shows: 15.20; V
